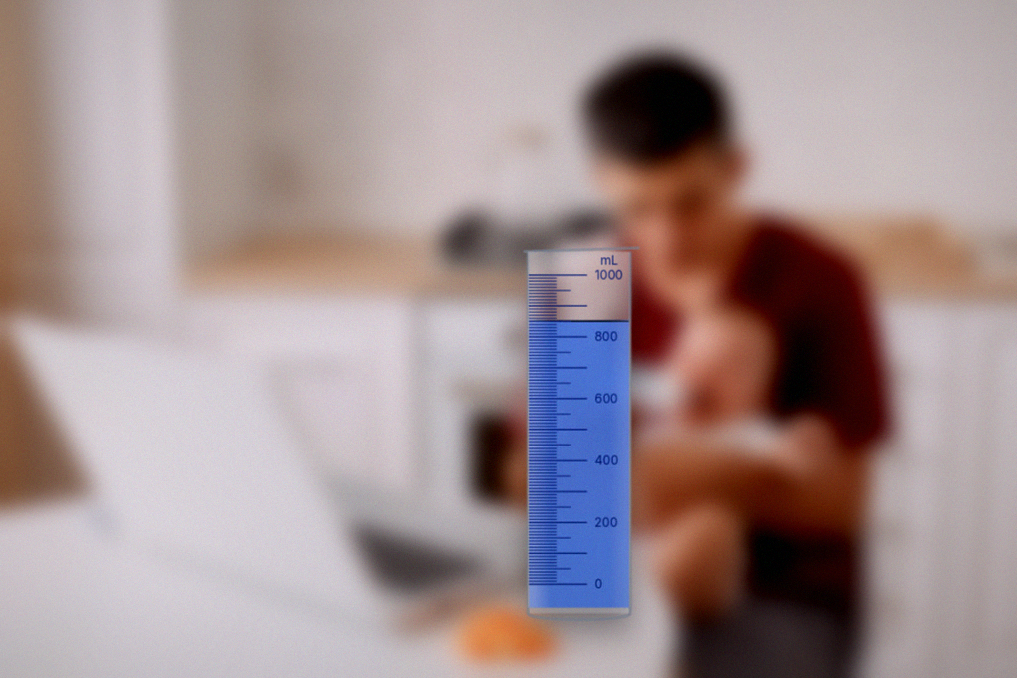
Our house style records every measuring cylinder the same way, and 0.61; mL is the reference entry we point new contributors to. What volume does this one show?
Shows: 850; mL
